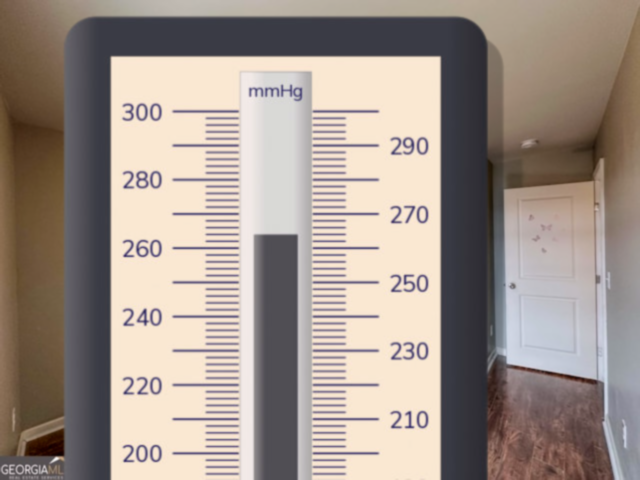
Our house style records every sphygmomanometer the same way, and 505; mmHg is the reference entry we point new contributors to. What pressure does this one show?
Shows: 264; mmHg
